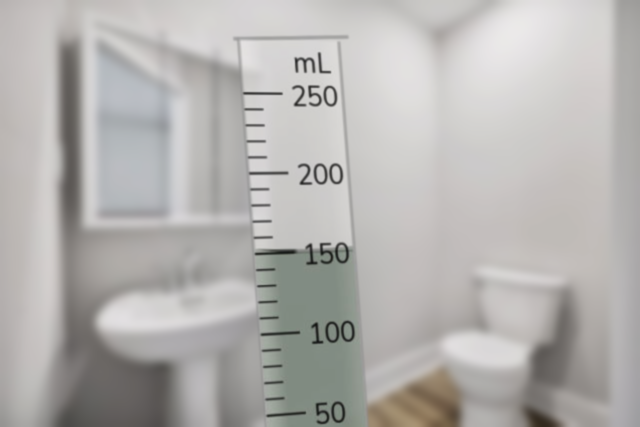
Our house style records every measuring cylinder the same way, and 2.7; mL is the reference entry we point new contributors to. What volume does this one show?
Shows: 150; mL
